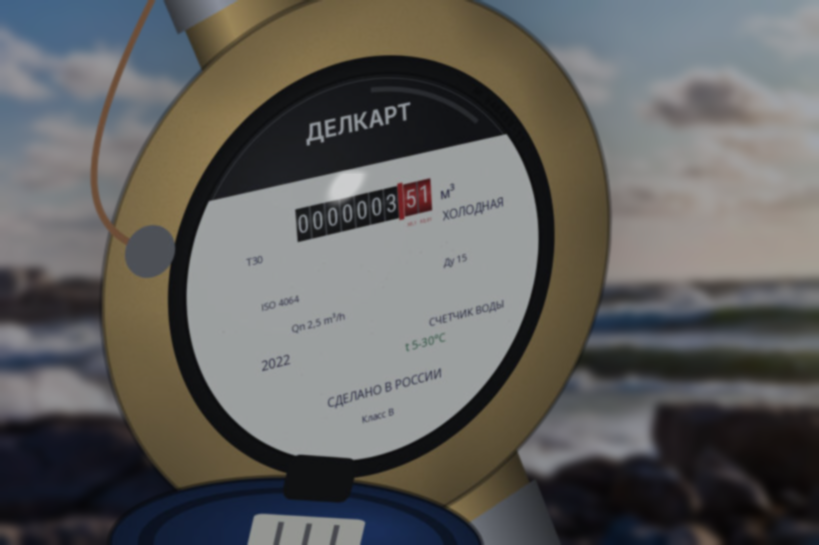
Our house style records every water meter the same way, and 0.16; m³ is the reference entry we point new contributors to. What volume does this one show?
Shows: 3.51; m³
